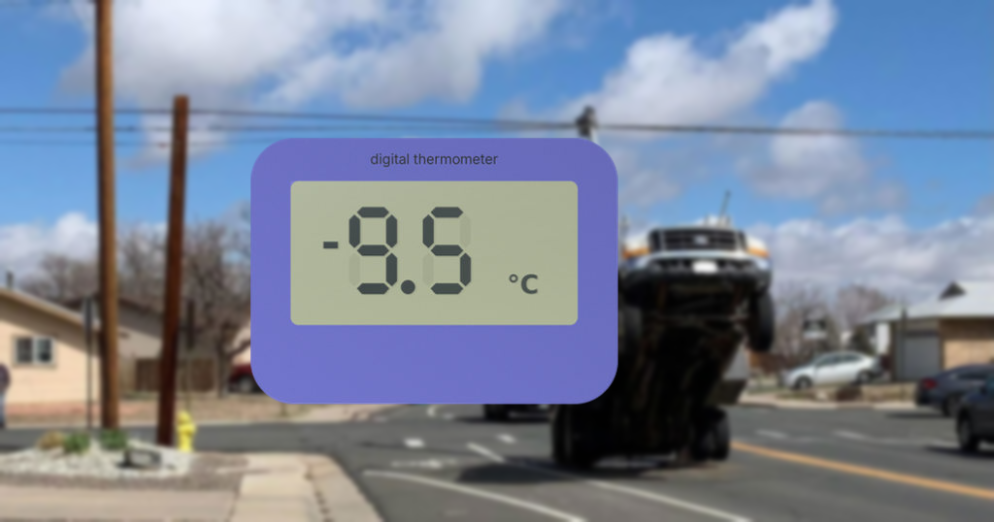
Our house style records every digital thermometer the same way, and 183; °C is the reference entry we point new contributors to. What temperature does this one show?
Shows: -9.5; °C
